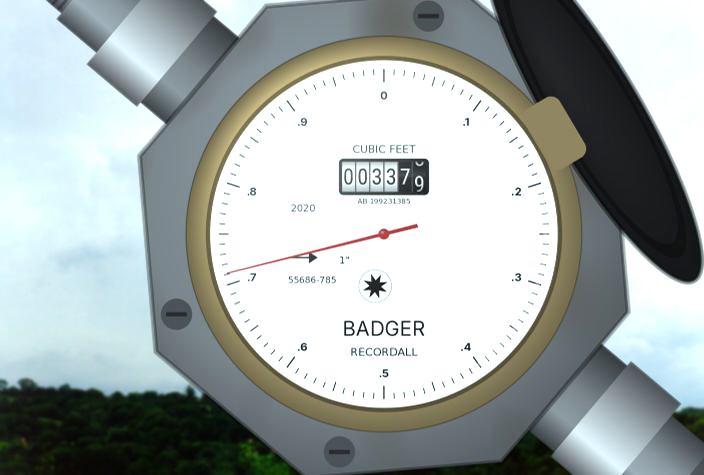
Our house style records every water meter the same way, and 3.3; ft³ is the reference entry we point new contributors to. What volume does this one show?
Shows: 3378.71; ft³
